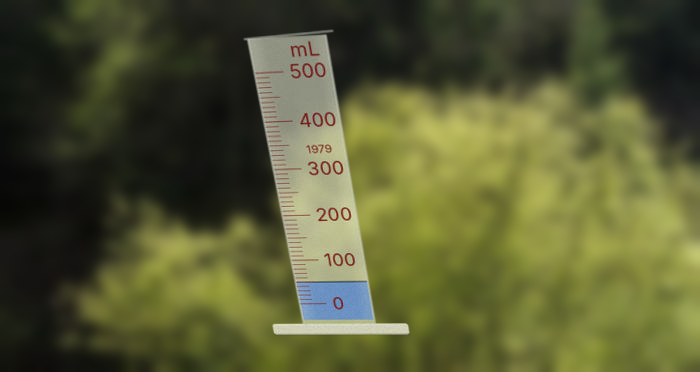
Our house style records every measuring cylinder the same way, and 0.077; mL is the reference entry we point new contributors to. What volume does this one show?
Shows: 50; mL
